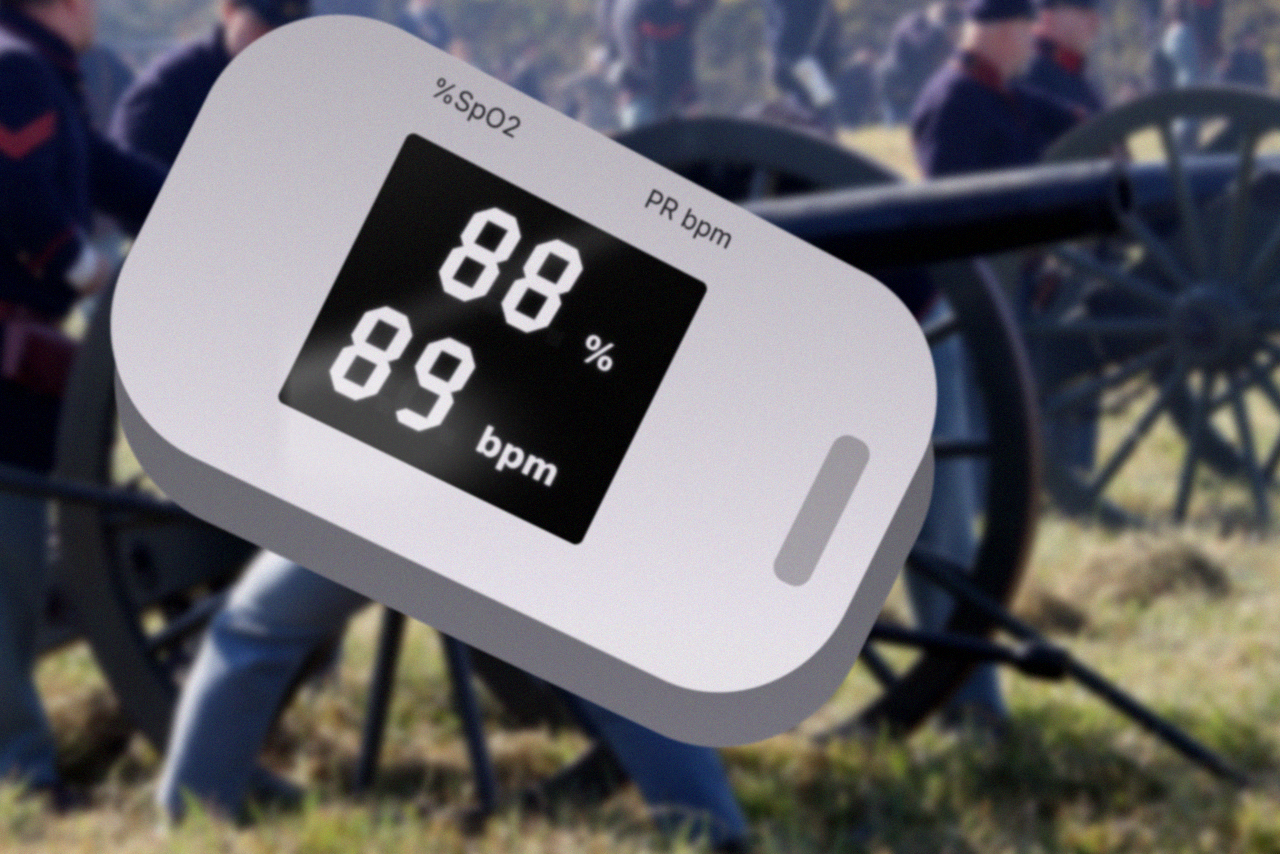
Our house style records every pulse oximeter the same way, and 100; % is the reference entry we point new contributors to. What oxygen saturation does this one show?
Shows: 88; %
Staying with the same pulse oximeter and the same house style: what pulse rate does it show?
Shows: 89; bpm
